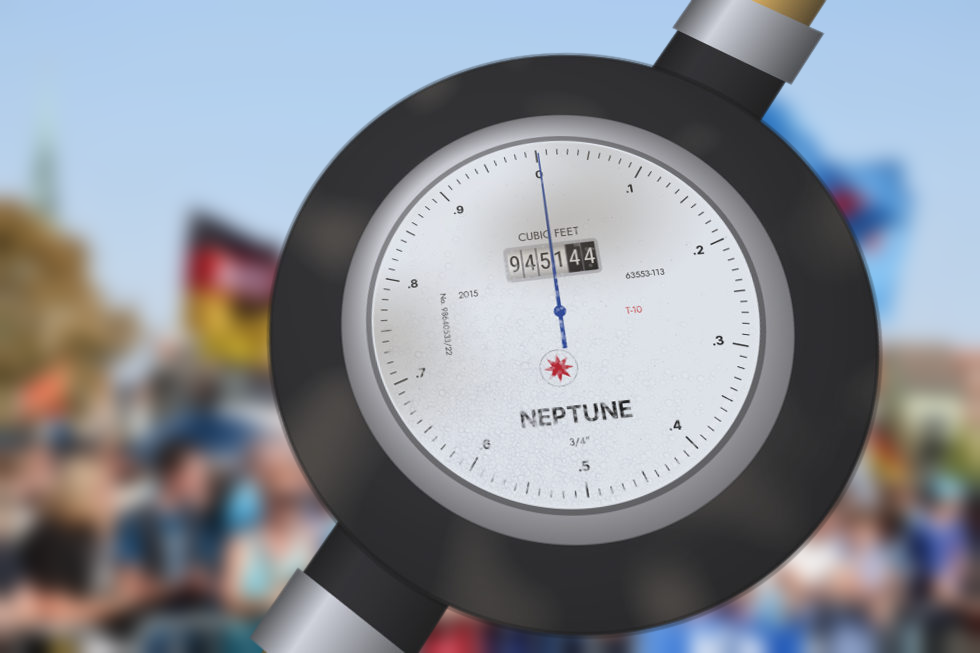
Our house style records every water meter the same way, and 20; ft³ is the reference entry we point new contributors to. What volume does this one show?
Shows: 945144.00; ft³
